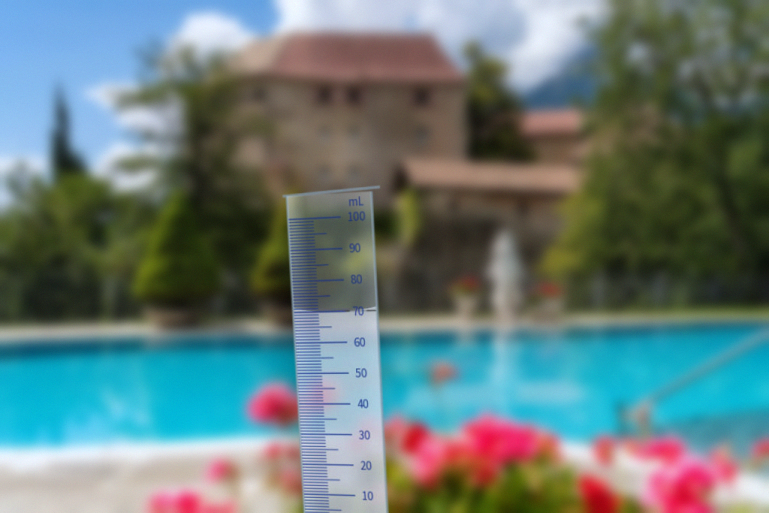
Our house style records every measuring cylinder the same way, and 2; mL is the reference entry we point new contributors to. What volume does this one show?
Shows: 70; mL
